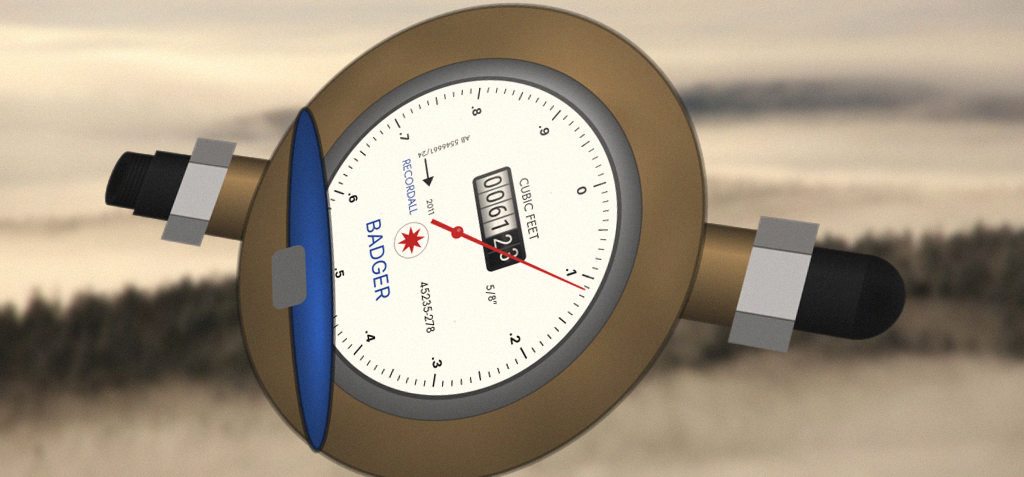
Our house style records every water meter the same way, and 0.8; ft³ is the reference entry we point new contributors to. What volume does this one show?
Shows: 6123.11; ft³
